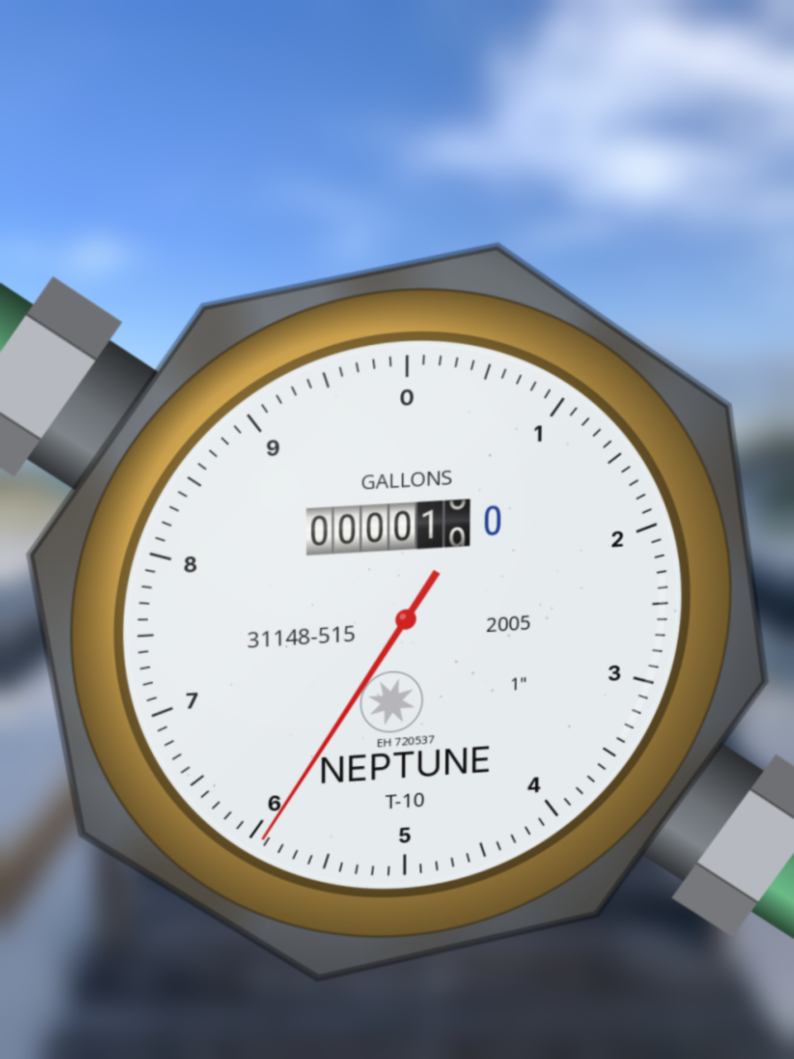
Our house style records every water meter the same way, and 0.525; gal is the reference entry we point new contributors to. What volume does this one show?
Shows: 185.9; gal
